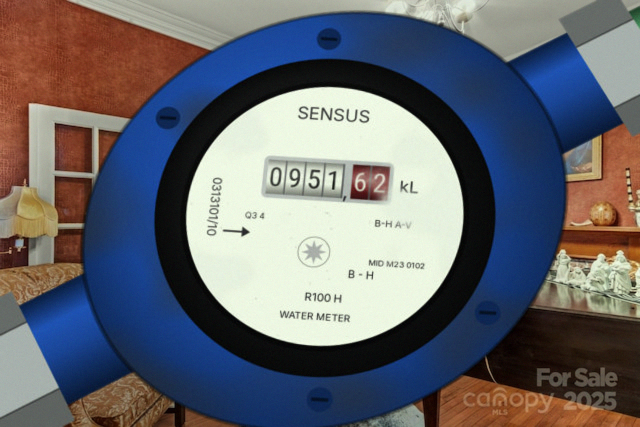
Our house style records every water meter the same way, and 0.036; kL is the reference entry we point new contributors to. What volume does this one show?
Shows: 951.62; kL
